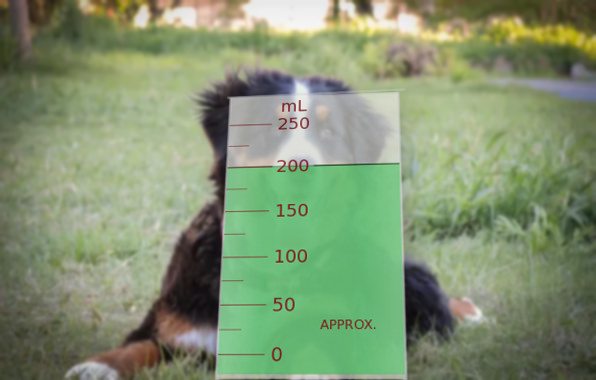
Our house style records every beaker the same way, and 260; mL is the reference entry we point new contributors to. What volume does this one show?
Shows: 200; mL
